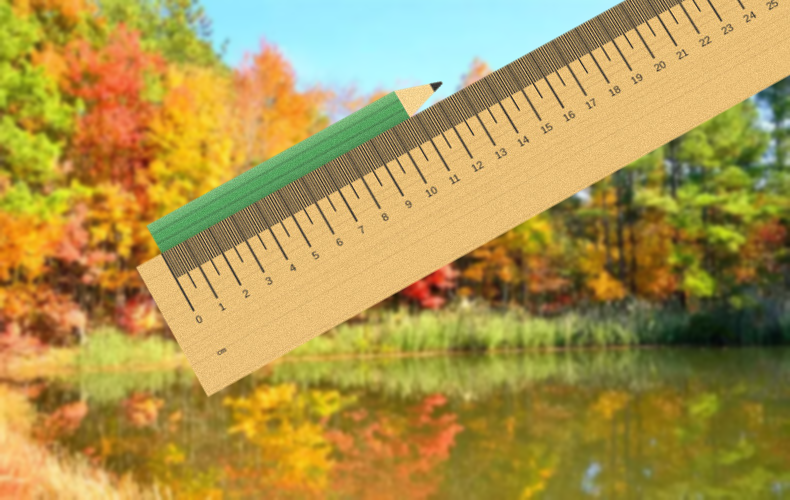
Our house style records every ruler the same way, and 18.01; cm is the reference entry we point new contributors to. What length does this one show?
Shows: 12.5; cm
